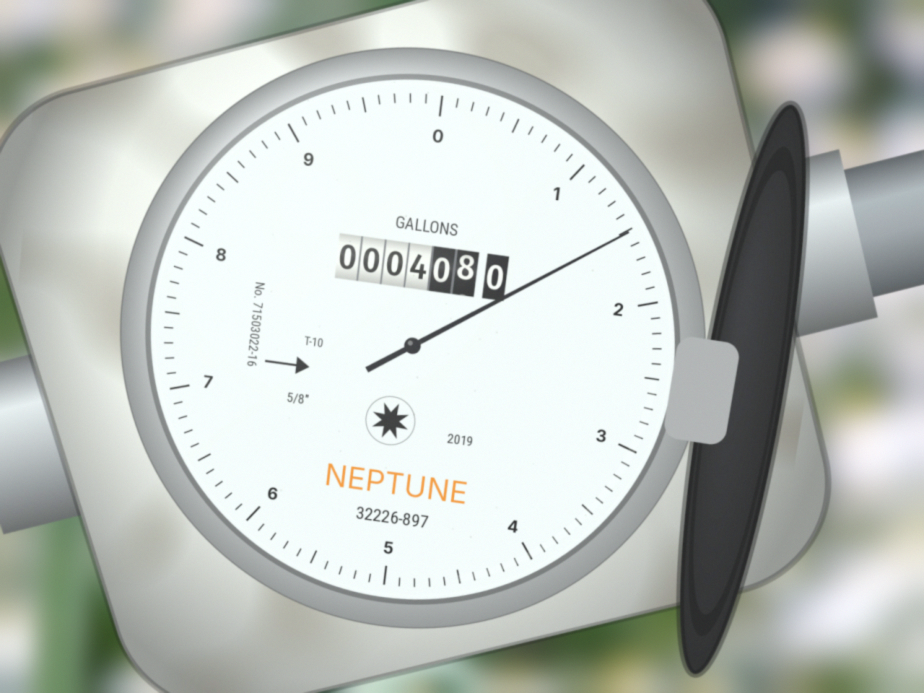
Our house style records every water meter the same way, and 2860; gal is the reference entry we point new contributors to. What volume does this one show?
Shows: 4081.5; gal
